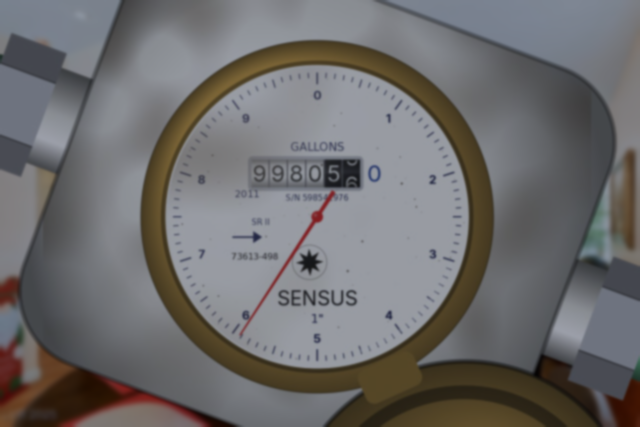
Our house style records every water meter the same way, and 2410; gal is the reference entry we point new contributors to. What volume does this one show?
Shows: 9980555.9; gal
